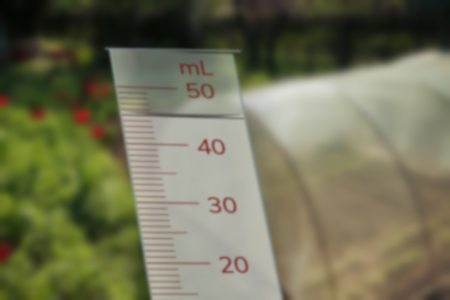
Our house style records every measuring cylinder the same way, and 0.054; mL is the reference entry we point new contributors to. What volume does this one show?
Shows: 45; mL
